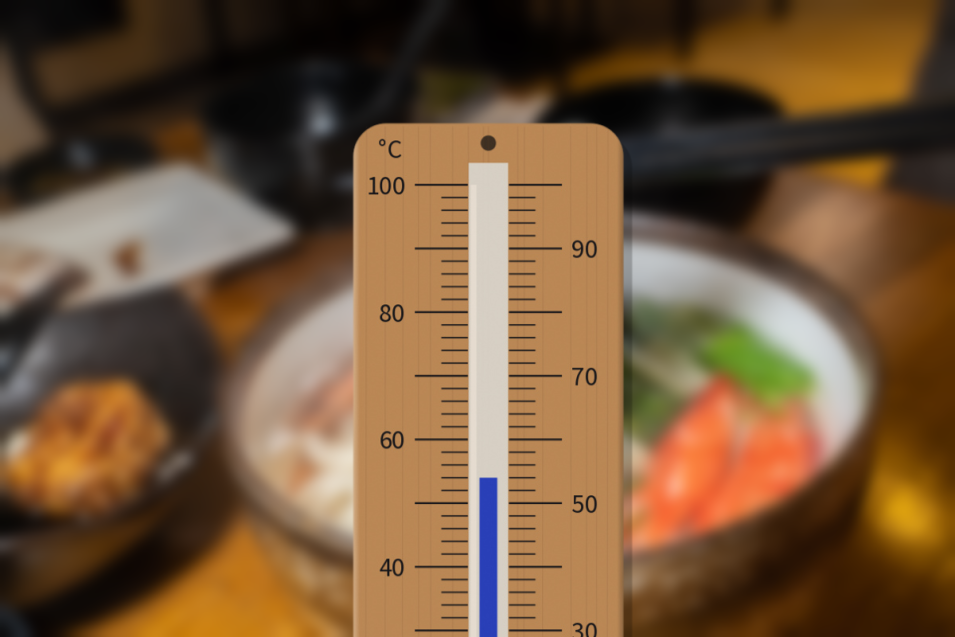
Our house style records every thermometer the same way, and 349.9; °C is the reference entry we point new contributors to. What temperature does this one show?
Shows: 54; °C
